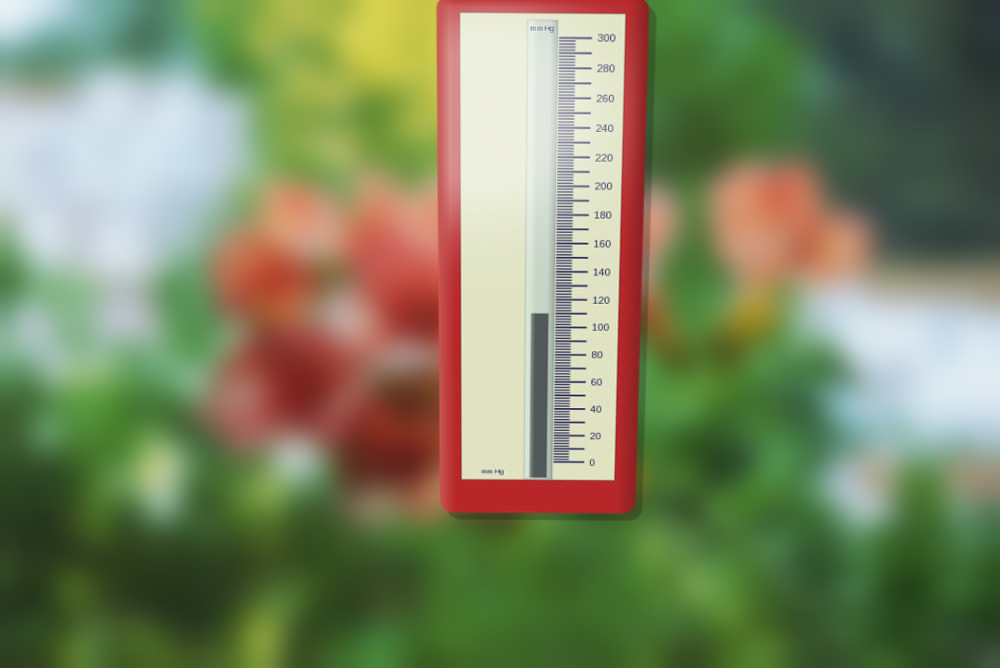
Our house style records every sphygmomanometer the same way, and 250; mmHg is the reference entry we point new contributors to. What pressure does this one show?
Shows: 110; mmHg
